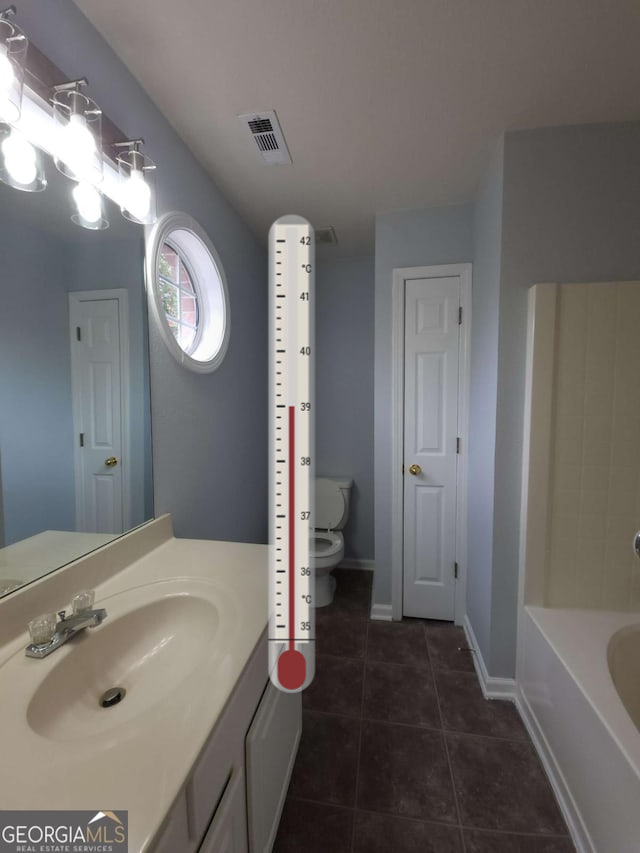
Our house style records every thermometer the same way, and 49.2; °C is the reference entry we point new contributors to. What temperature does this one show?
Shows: 39; °C
